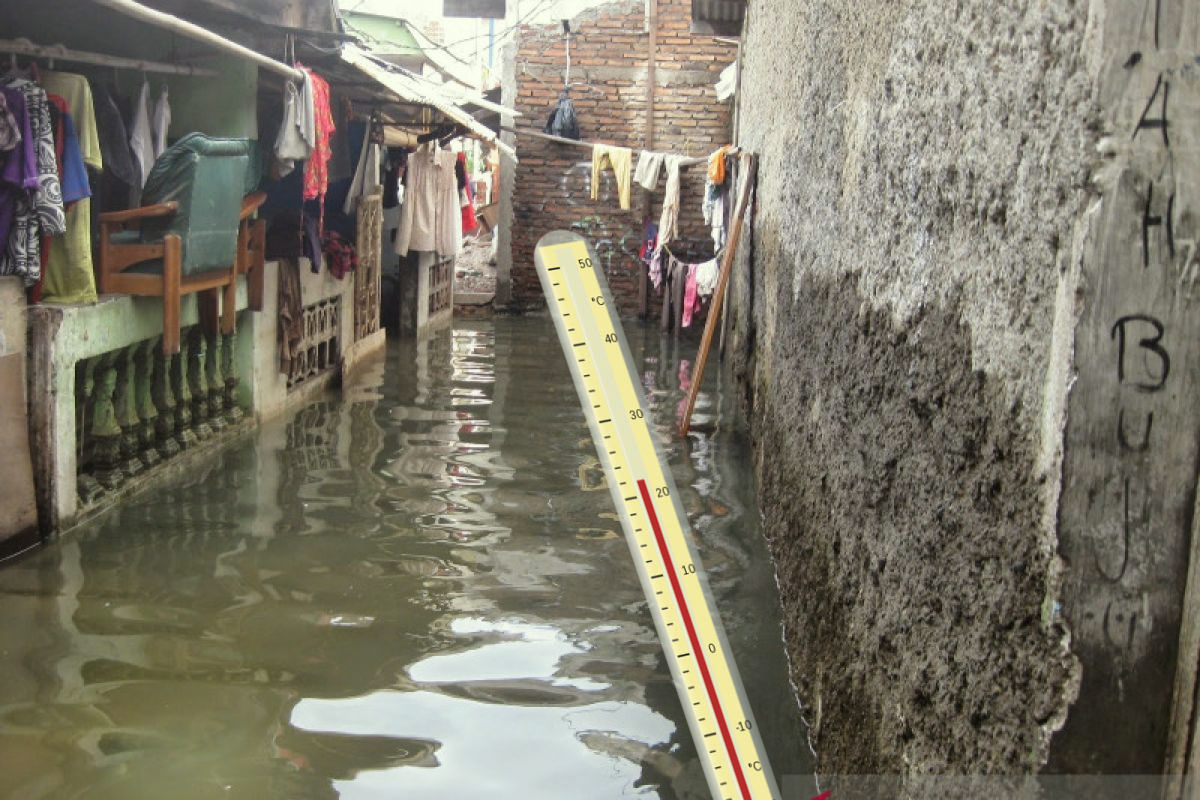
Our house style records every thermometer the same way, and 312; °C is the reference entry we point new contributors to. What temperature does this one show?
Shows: 22; °C
